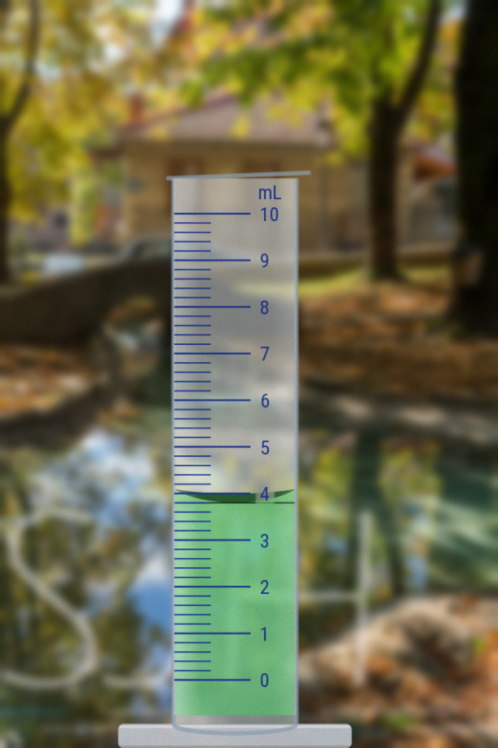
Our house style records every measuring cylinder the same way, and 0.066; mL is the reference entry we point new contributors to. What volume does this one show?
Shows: 3.8; mL
